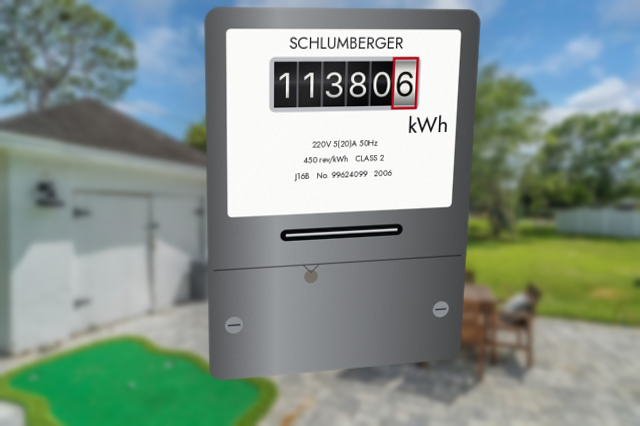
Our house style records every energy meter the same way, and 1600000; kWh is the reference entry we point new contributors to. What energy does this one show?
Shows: 11380.6; kWh
